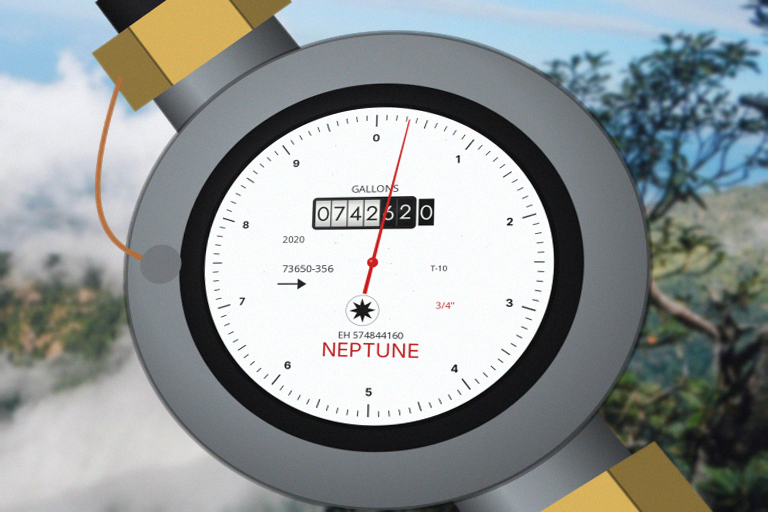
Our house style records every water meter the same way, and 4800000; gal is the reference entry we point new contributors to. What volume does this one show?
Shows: 742620.3; gal
